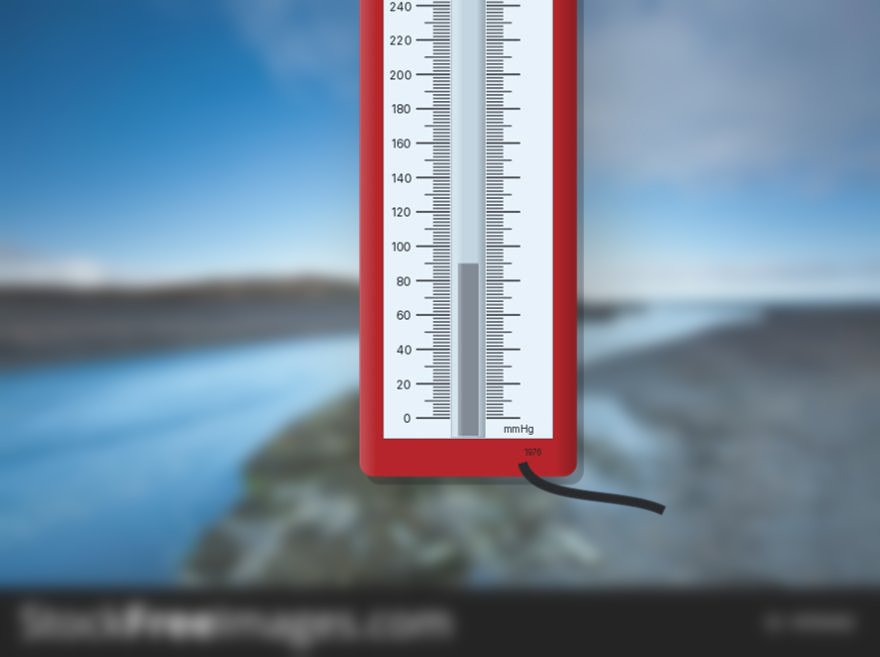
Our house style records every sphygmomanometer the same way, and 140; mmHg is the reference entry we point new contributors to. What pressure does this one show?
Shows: 90; mmHg
